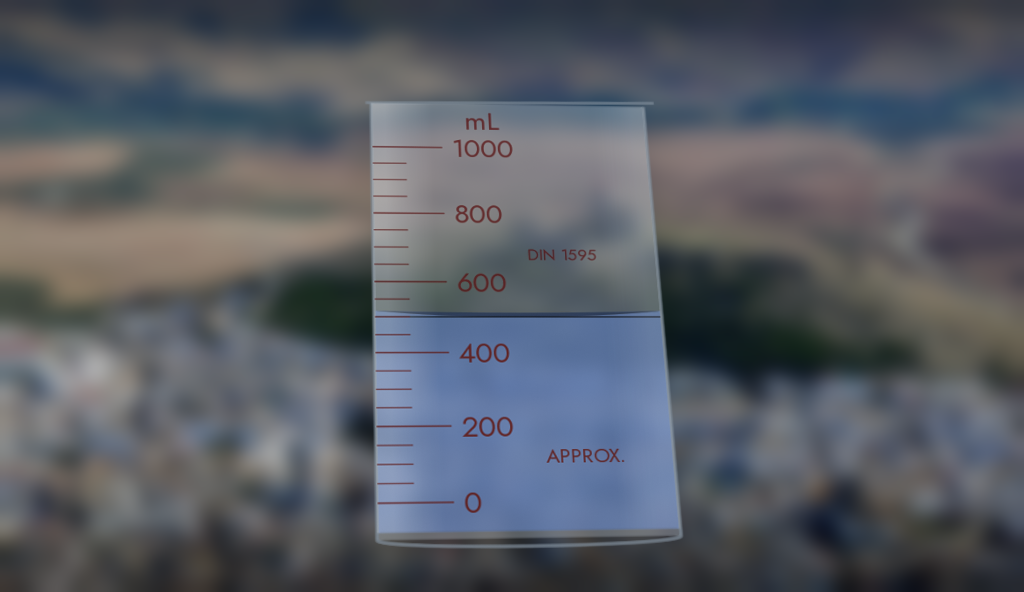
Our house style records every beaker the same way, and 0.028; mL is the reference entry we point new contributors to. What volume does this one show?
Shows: 500; mL
